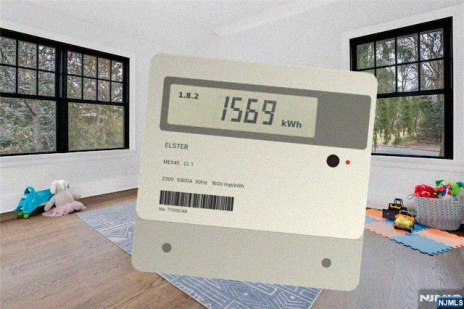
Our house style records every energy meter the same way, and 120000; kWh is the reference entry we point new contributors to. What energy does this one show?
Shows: 1569; kWh
